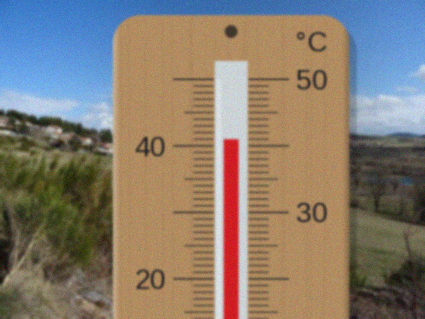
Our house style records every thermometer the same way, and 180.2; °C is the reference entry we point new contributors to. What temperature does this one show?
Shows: 41; °C
